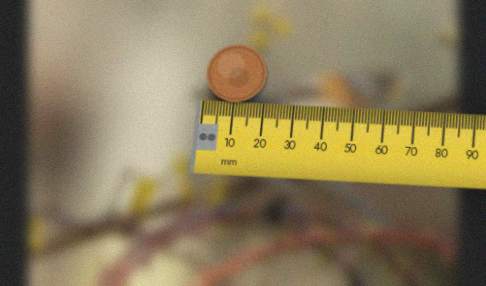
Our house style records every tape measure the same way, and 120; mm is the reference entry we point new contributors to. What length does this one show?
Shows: 20; mm
